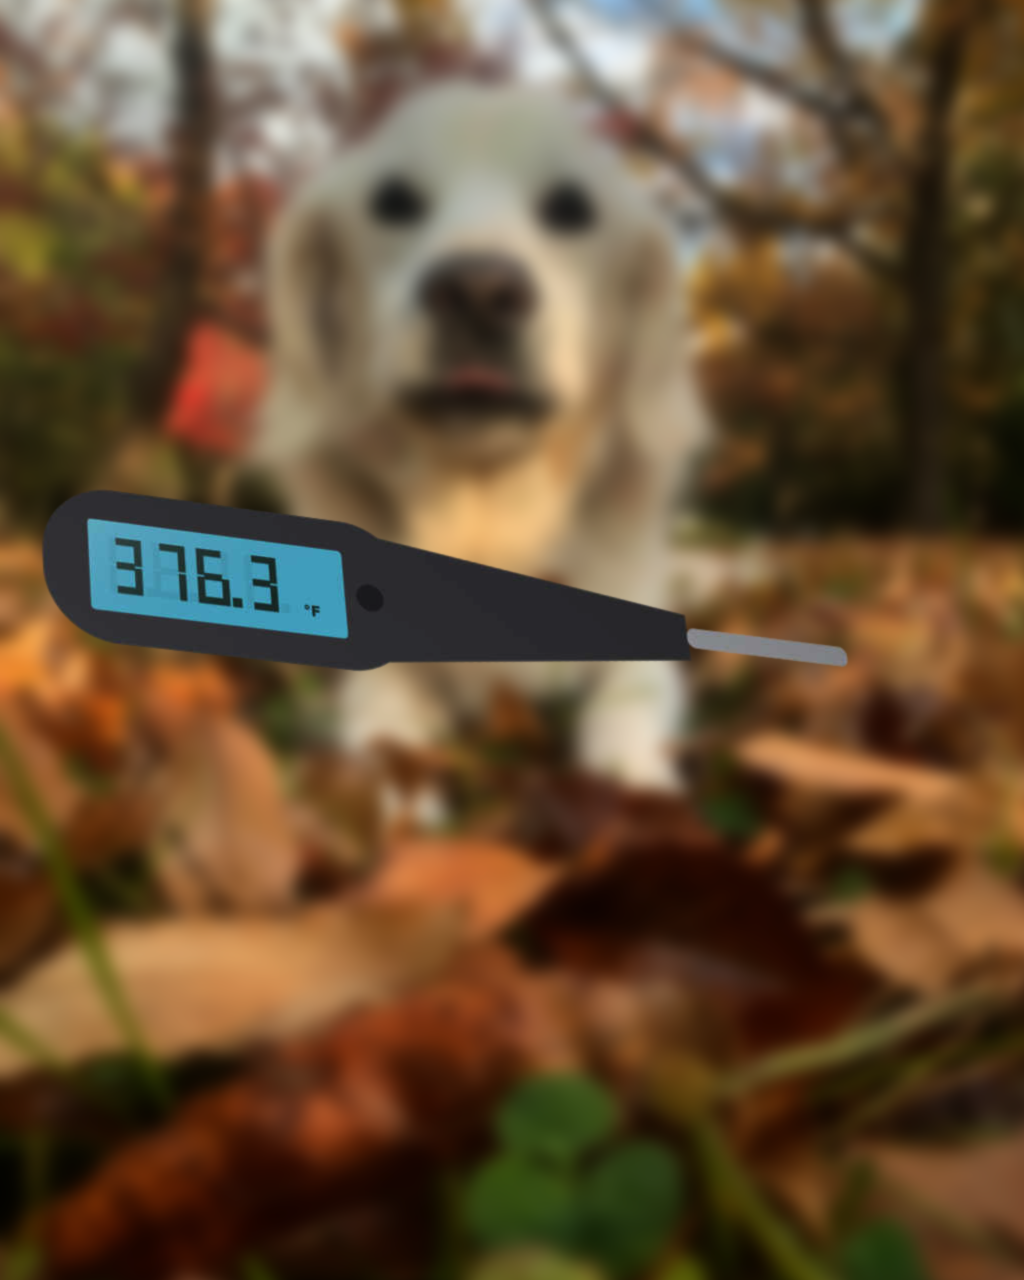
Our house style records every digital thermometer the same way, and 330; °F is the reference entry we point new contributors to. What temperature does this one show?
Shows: 376.3; °F
